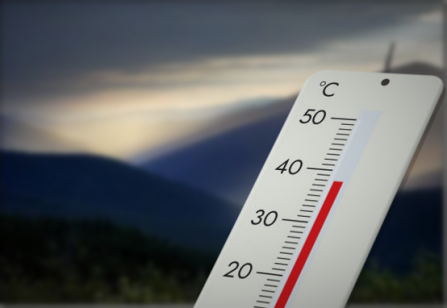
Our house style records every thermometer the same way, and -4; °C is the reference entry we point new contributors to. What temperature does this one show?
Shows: 38; °C
